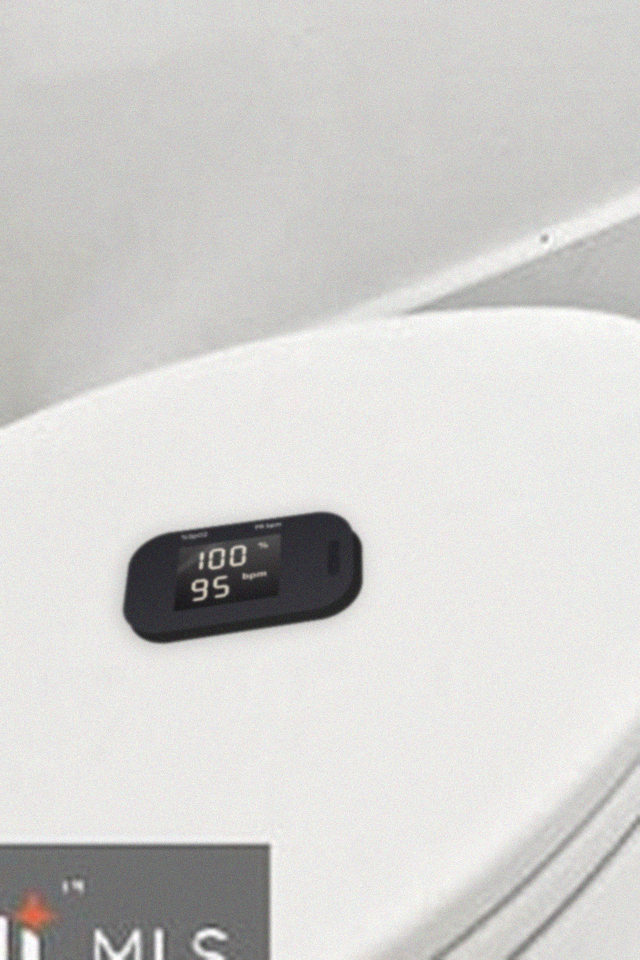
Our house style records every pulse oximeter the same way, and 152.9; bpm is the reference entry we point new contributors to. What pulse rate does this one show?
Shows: 95; bpm
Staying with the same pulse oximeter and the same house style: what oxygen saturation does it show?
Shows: 100; %
